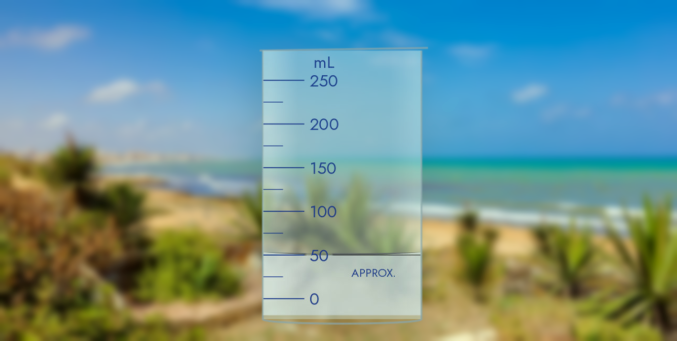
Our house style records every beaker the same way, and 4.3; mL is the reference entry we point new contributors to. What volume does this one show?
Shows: 50; mL
